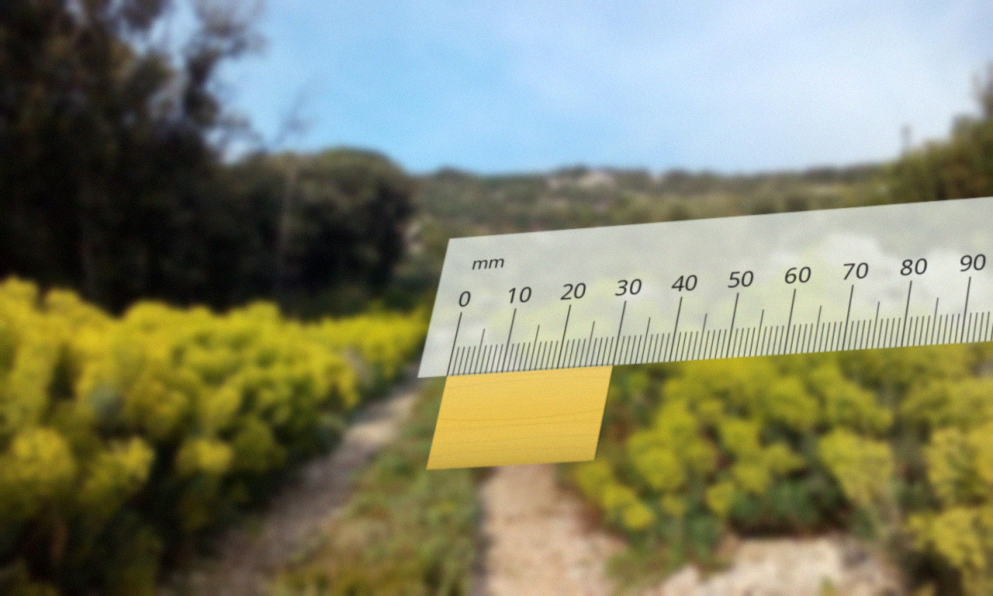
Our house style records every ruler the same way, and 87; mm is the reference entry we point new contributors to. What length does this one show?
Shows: 30; mm
